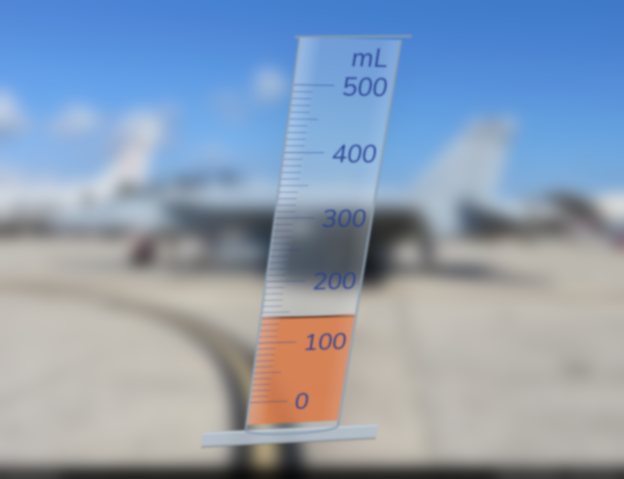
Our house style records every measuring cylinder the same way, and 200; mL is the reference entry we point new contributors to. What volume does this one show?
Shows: 140; mL
